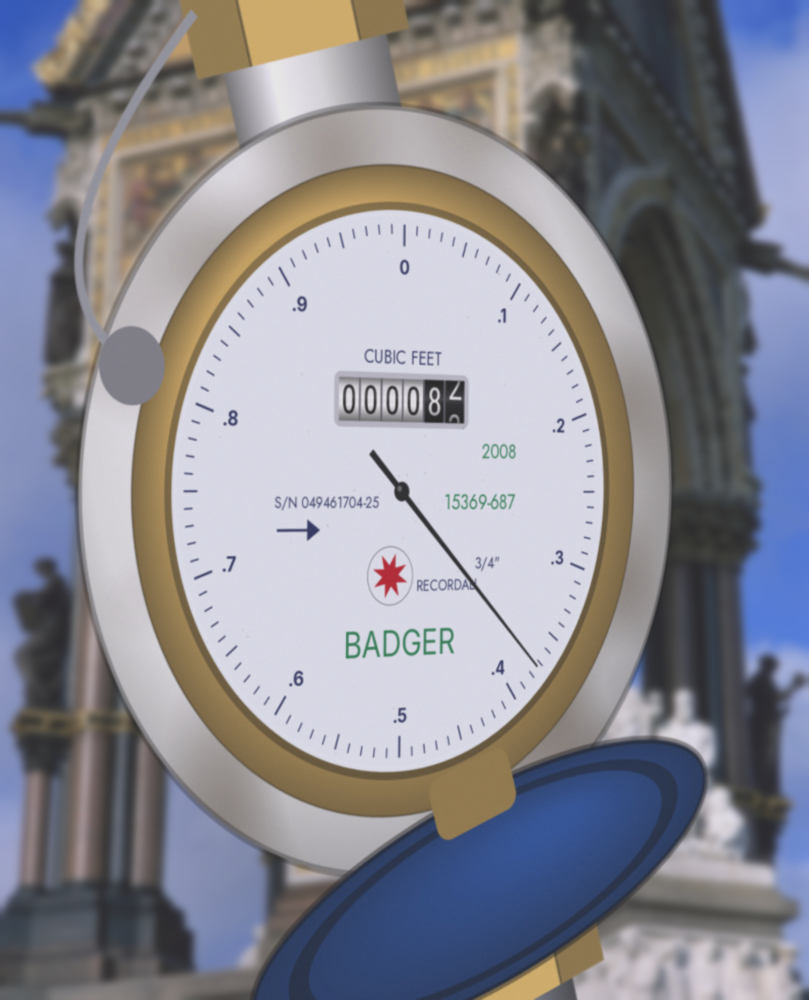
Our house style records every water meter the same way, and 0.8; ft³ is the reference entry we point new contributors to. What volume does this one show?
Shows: 82.37; ft³
